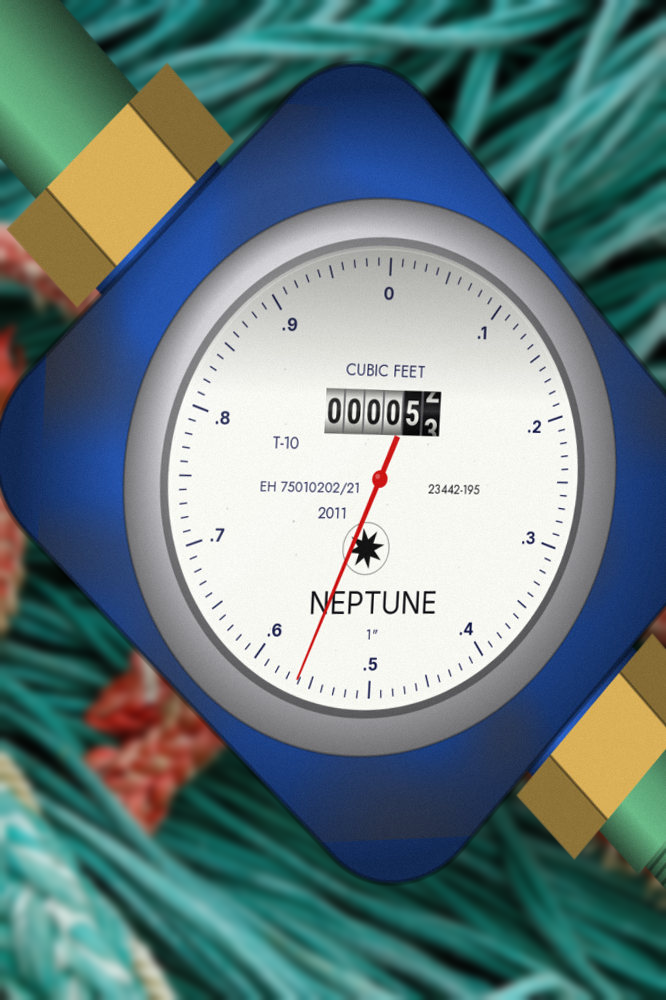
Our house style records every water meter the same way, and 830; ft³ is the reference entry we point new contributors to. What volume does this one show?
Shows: 52.56; ft³
